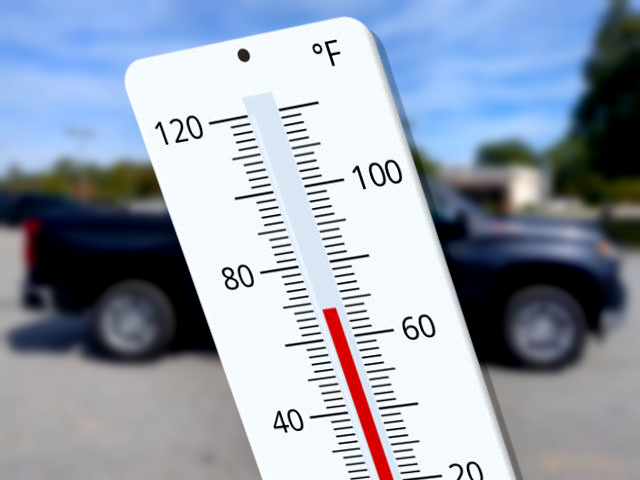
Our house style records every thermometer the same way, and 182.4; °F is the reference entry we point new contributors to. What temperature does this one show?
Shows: 68; °F
